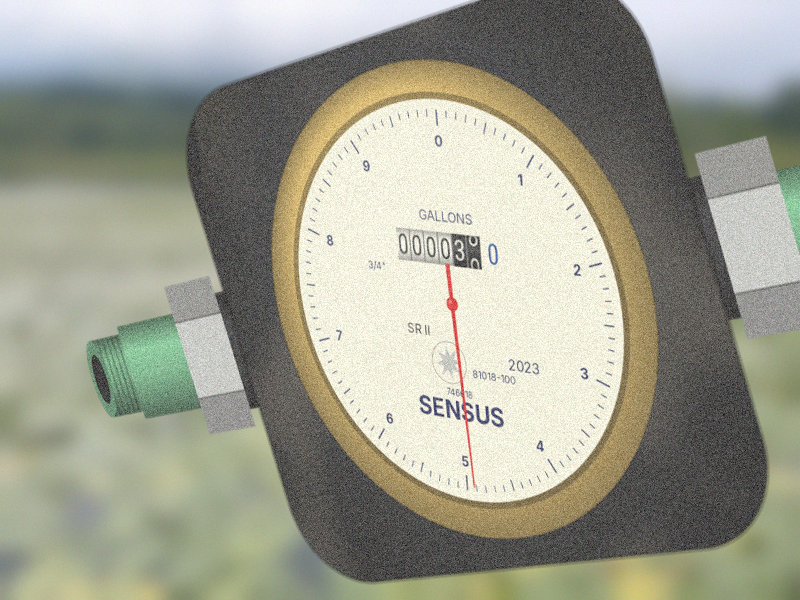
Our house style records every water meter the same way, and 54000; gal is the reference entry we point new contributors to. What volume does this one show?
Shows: 384.9; gal
